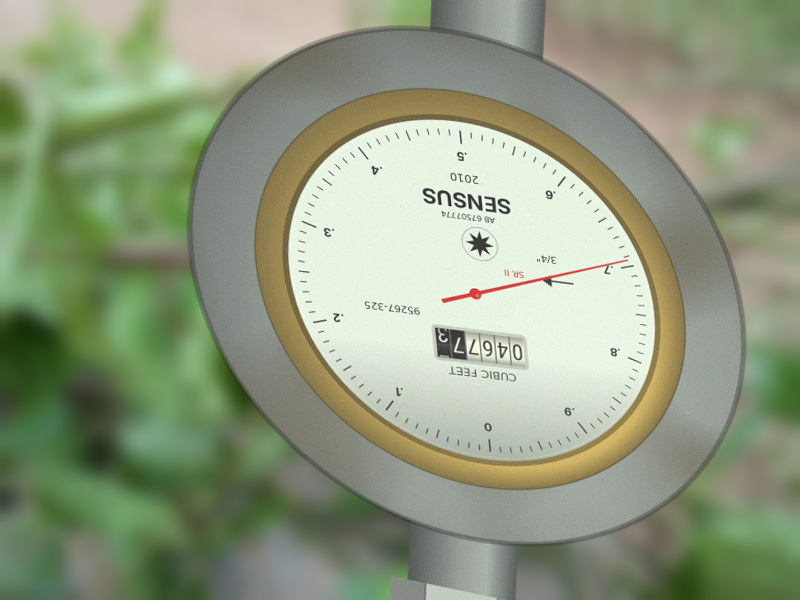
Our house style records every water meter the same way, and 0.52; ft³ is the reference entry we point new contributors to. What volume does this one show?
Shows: 46772.69; ft³
